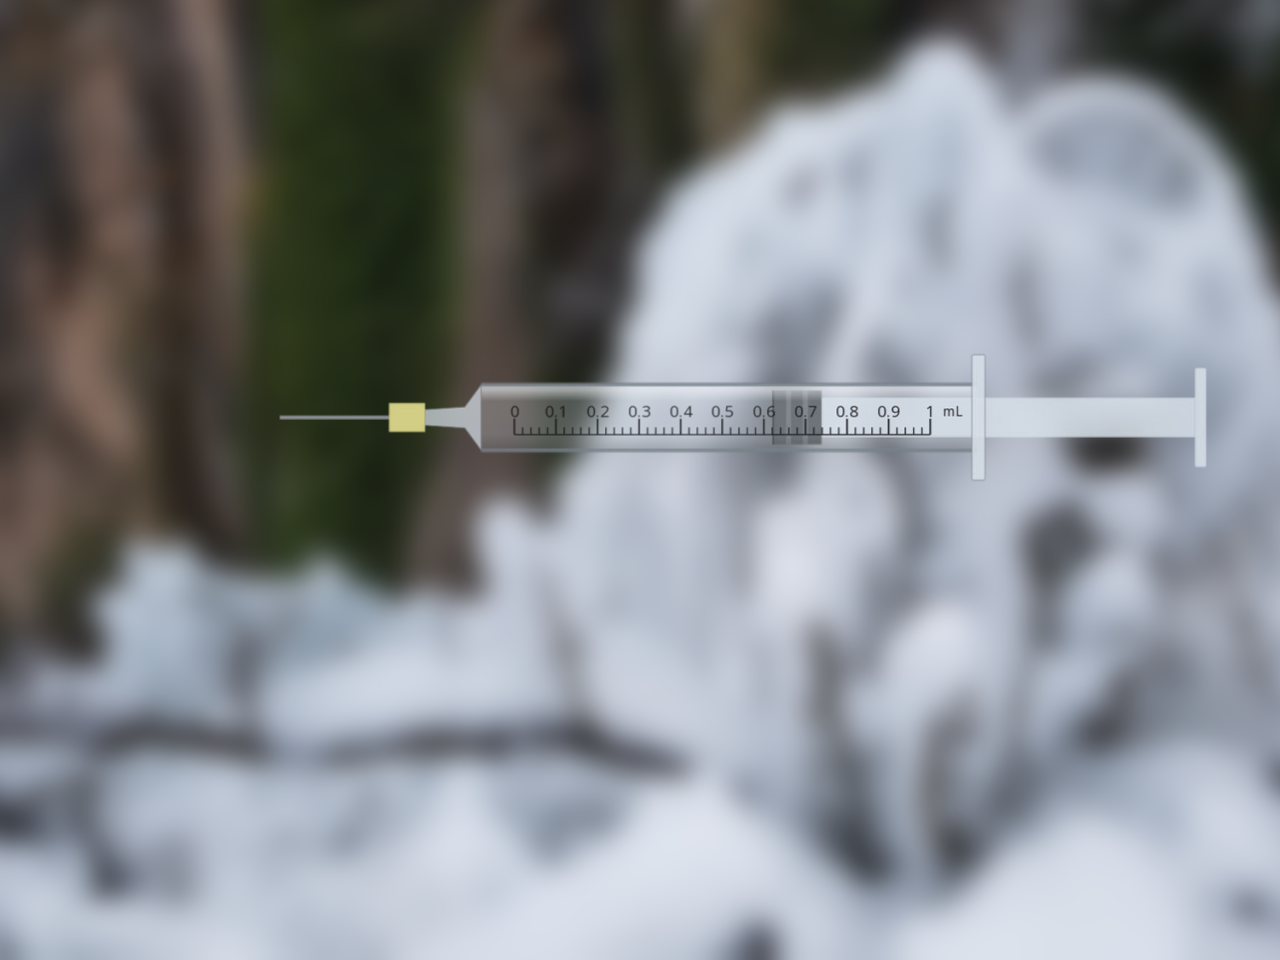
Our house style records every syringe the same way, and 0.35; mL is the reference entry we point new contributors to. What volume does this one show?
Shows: 0.62; mL
